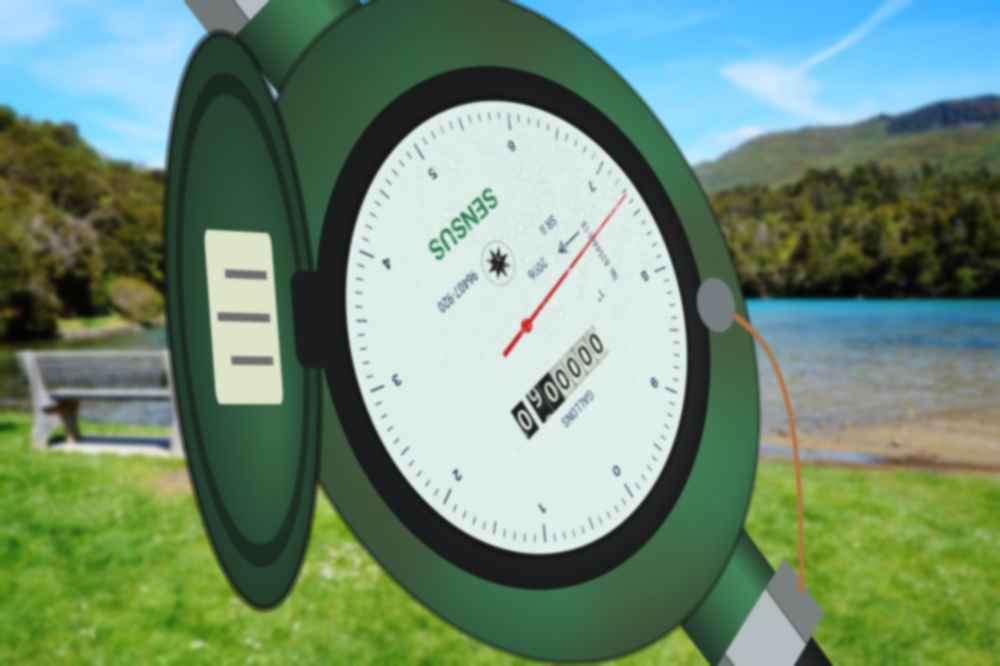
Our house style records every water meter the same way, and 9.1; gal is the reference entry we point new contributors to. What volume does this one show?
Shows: 57.3; gal
